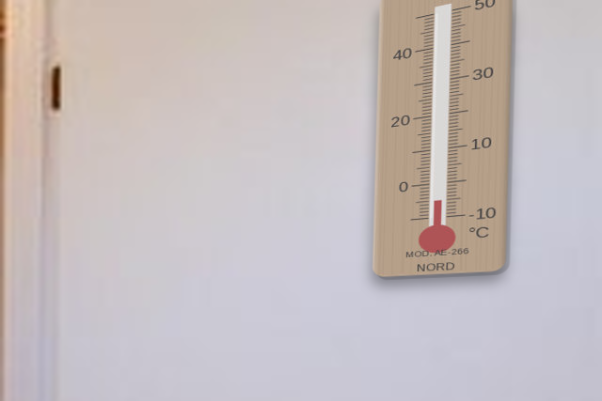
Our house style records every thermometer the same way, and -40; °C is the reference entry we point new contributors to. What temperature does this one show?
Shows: -5; °C
